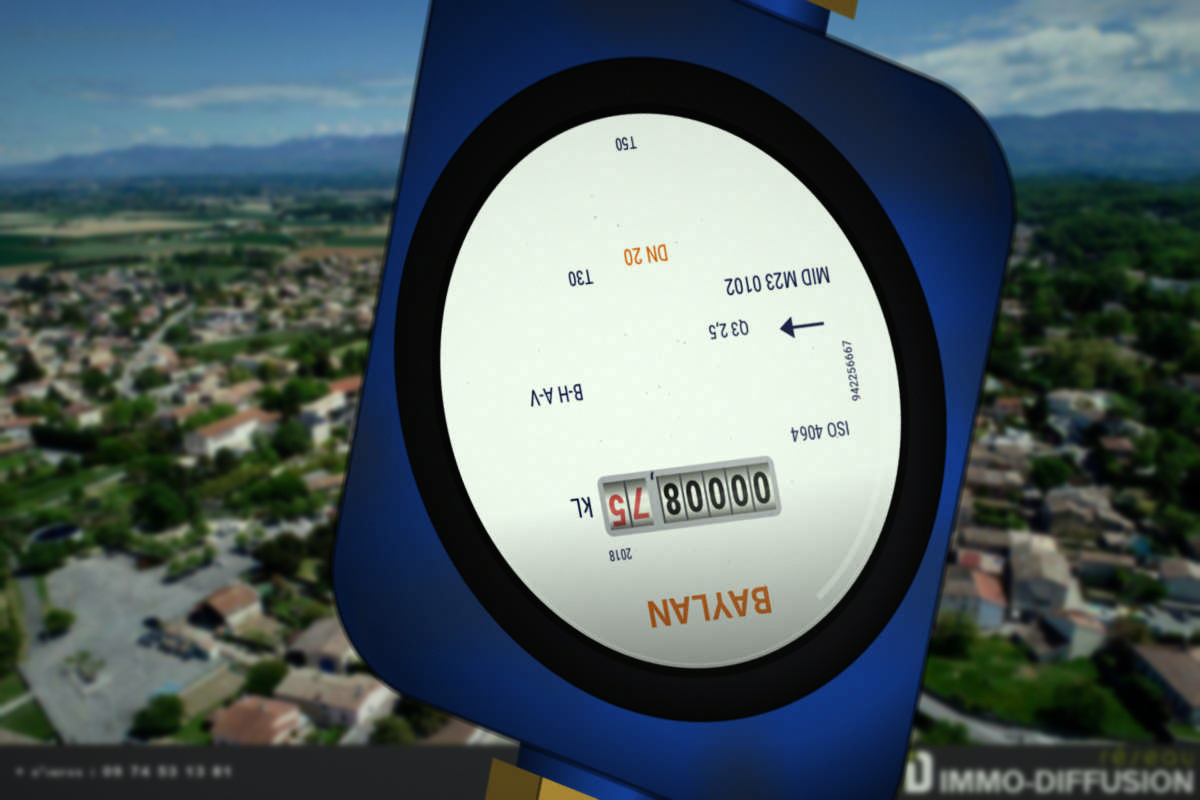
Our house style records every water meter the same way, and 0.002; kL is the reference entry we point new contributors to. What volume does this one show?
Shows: 8.75; kL
